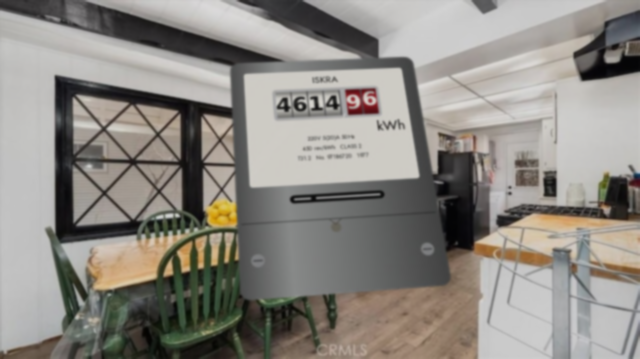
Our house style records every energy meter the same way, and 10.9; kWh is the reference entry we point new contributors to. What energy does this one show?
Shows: 4614.96; kWh
